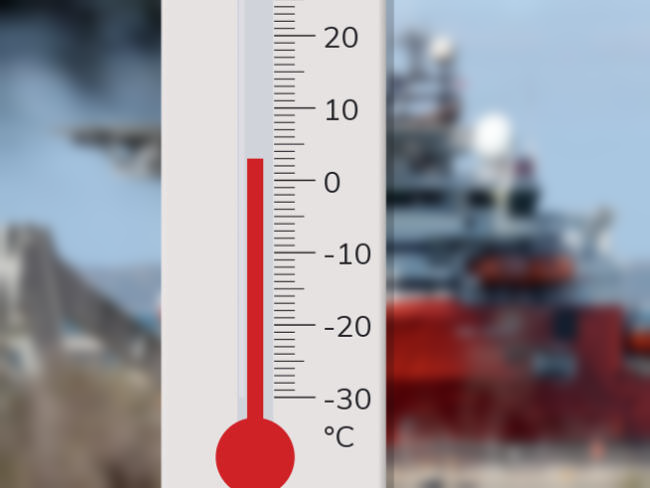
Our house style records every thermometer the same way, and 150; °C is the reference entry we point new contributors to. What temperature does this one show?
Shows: 3; °C
